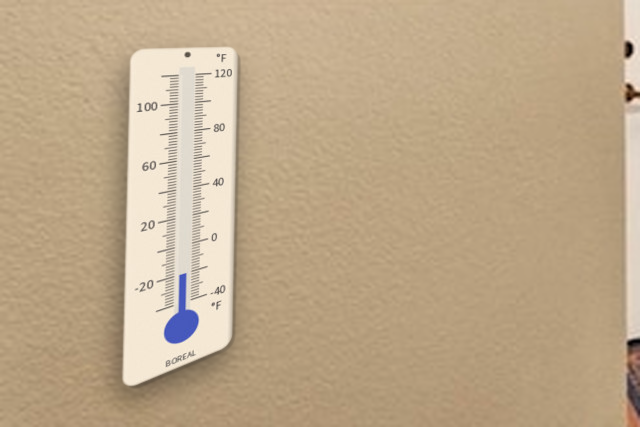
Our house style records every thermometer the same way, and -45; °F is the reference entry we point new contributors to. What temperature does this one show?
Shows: -20; °F
